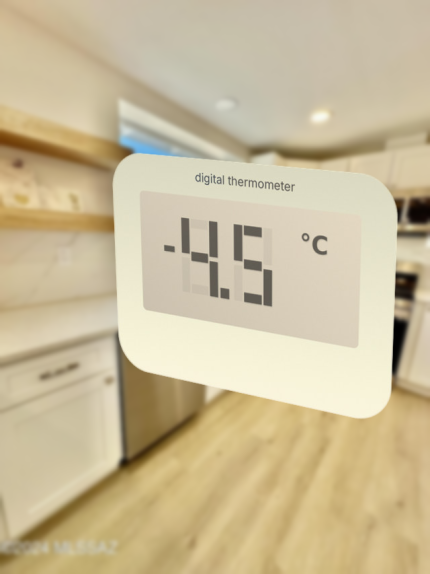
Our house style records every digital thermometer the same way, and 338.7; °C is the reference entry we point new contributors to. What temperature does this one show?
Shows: -4.5; °C
